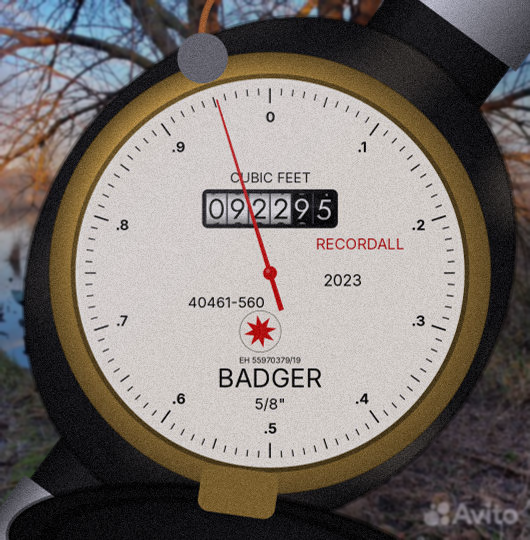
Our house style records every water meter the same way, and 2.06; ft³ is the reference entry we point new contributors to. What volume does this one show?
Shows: 92294.95; ft³
